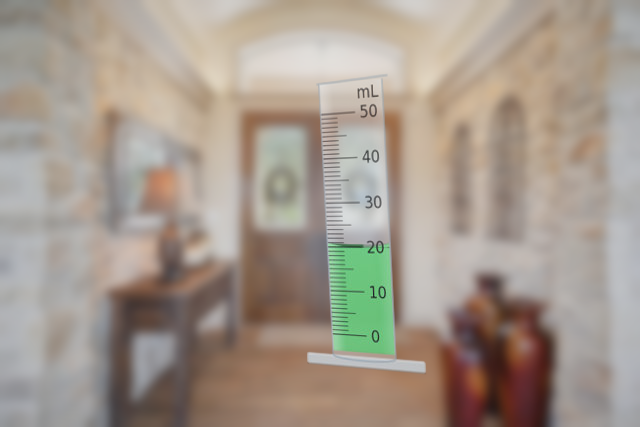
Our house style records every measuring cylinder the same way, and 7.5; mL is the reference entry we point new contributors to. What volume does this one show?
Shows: 20; mL
